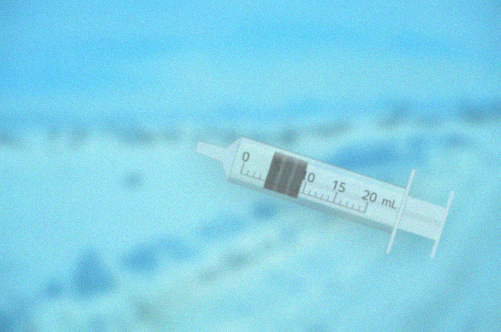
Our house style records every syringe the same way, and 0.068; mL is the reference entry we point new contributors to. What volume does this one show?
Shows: 4; mL
